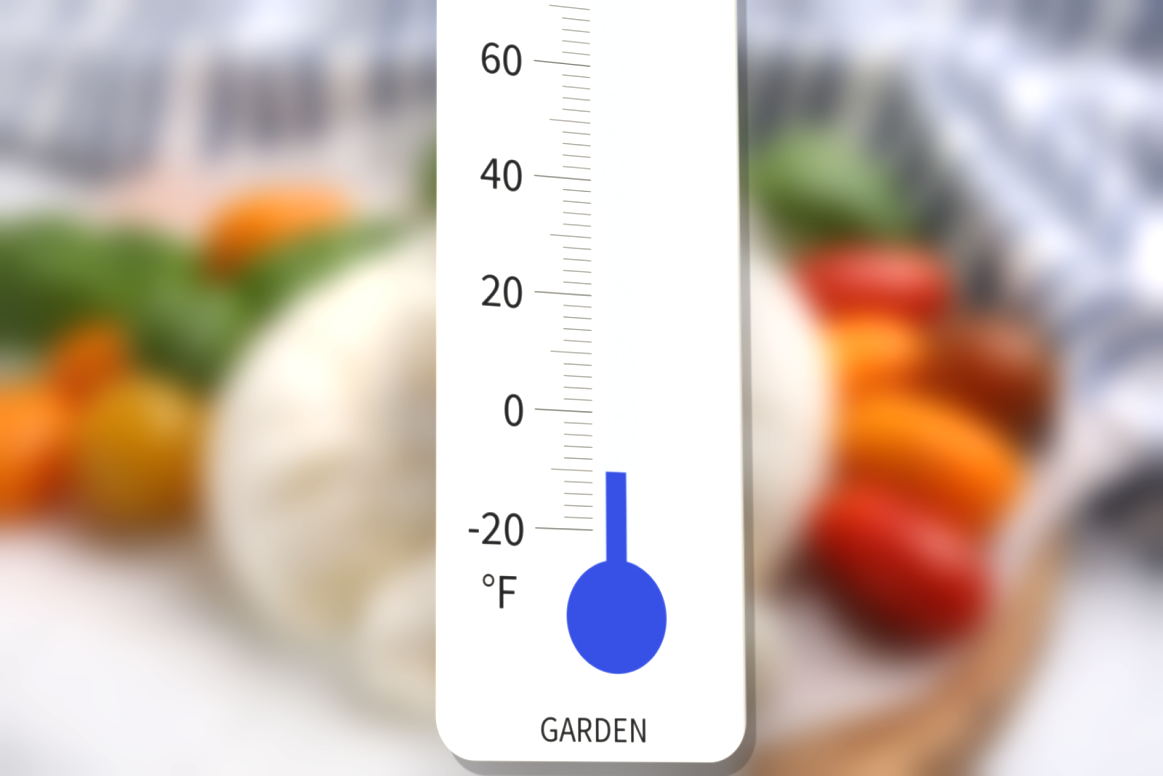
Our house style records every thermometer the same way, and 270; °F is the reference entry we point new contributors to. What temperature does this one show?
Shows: -10; °F
